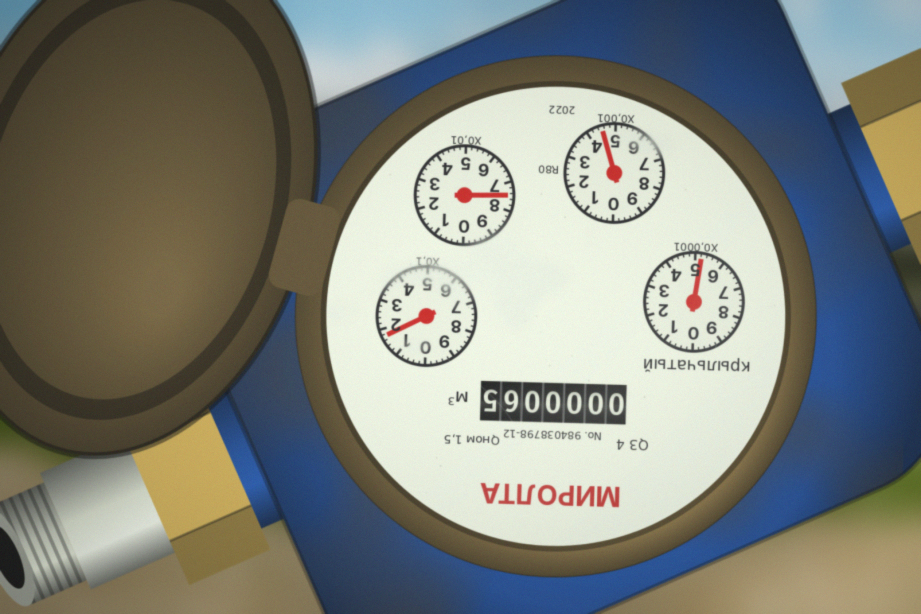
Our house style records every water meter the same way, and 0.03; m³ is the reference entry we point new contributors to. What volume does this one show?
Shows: 65.1745; m³
